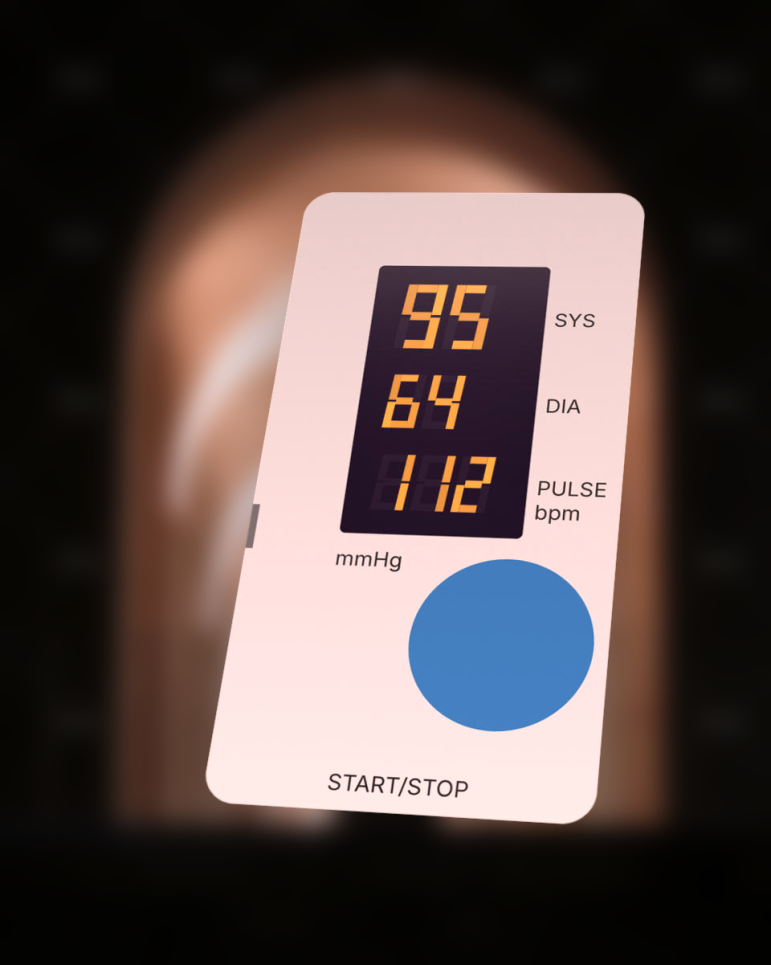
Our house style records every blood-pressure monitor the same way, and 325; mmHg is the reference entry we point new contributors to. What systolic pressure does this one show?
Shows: 95; mmHg
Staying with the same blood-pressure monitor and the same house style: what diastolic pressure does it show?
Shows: 64; mmHg
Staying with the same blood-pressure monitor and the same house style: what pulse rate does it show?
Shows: 112; bpm
